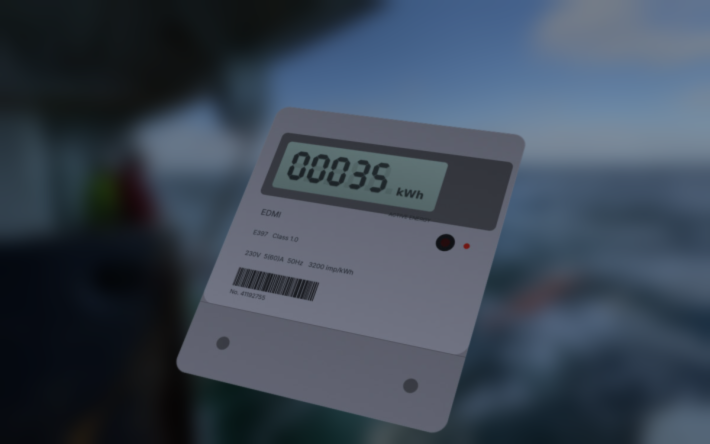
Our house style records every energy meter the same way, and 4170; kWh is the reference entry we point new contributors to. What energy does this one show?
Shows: 35; kWh
